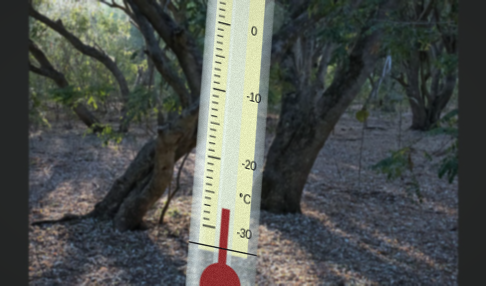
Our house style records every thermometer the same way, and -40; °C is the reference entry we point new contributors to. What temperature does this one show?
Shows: -27; °C
